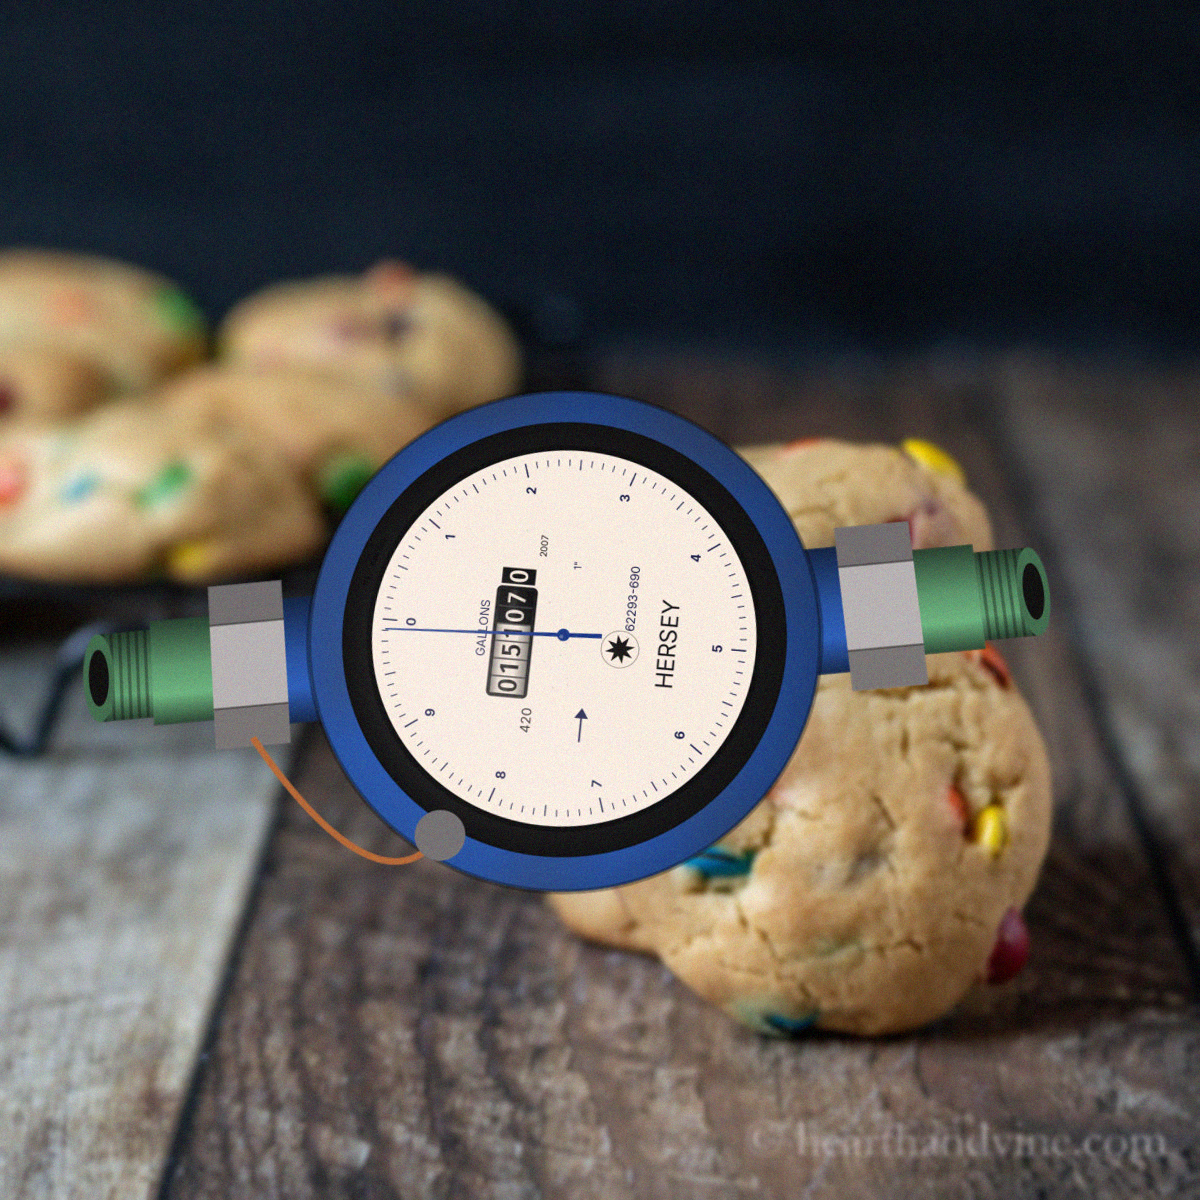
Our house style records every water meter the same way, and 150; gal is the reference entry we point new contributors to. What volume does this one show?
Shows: 151069.9; gal
